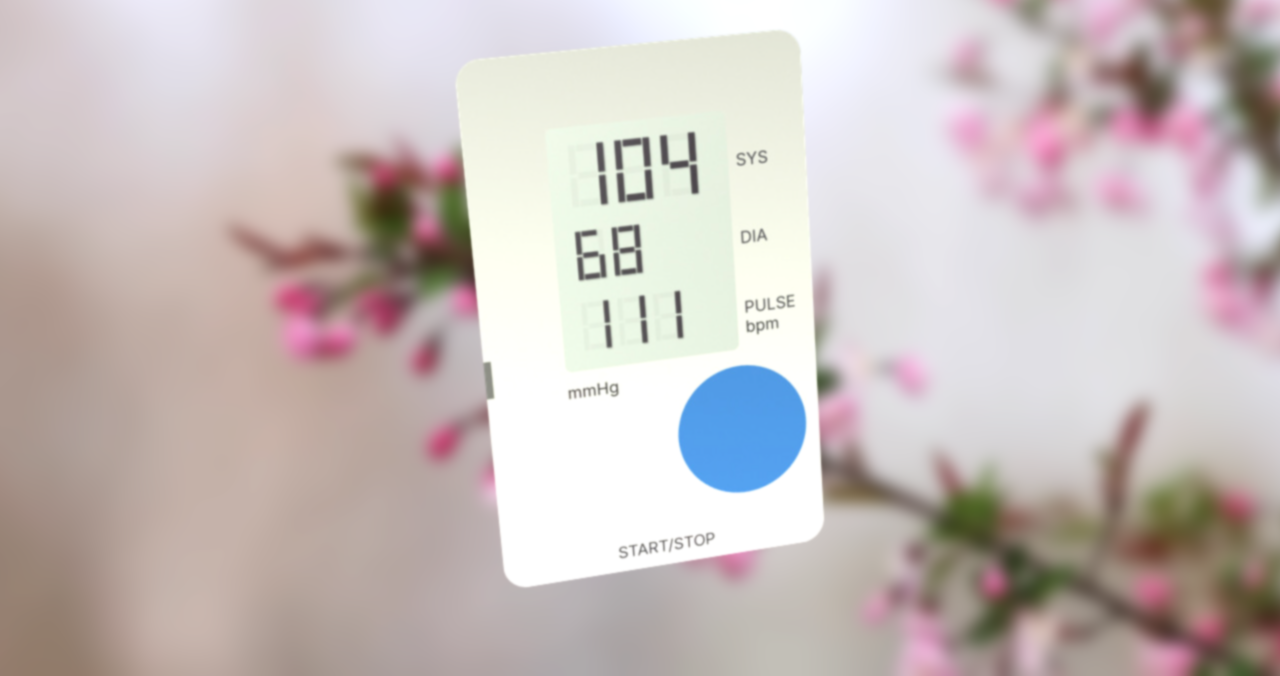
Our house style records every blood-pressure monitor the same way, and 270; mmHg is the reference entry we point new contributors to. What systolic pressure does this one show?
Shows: 104; mmHg
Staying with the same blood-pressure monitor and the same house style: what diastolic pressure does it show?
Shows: 68; mmHg
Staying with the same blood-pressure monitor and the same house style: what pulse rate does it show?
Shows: 111; bpm
